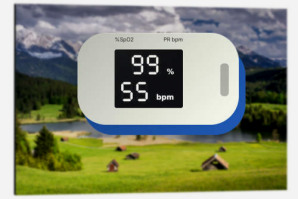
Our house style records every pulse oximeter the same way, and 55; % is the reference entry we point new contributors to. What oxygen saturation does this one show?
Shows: 99; %
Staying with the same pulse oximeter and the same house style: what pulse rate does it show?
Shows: 55; bpm
